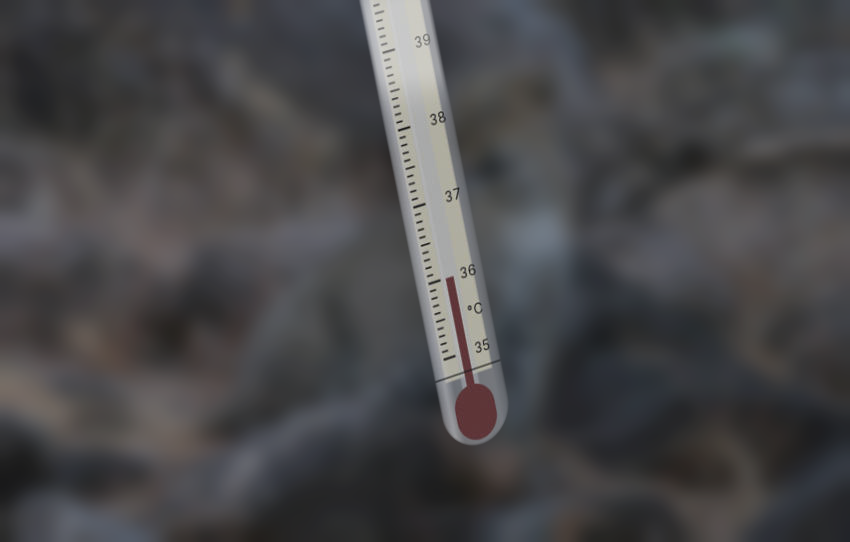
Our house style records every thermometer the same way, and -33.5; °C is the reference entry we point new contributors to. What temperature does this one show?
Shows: 36; °C
